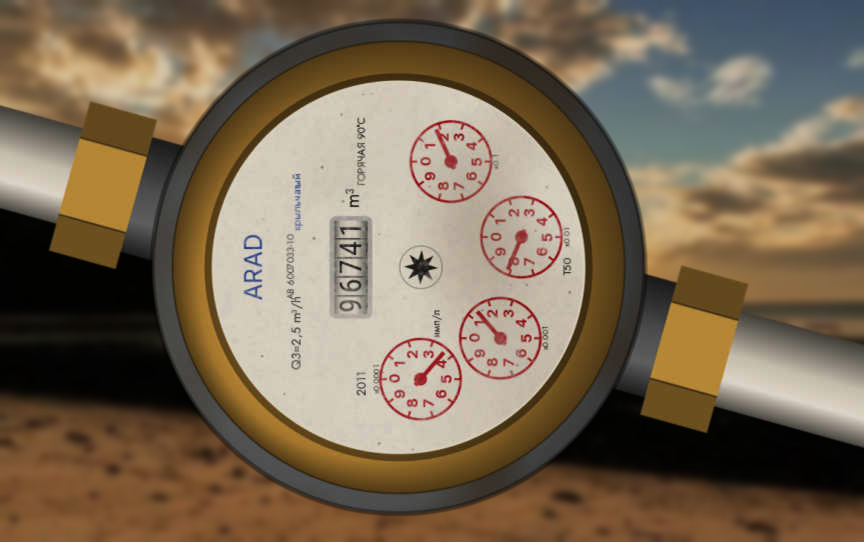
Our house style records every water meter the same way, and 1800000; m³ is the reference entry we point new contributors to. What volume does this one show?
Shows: 96741.1813; m³
